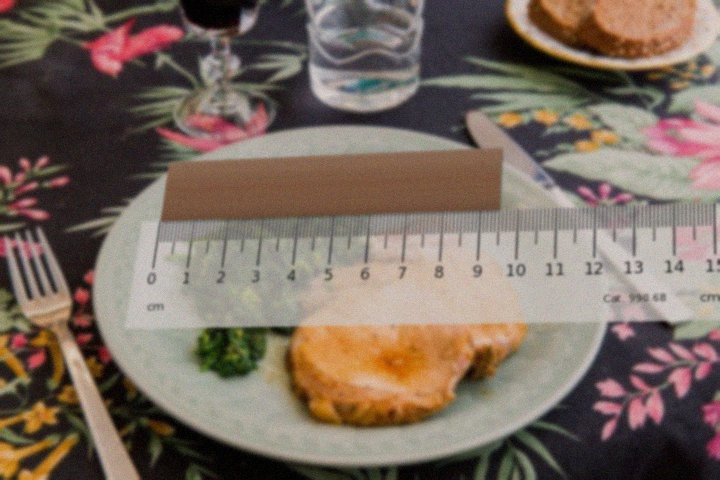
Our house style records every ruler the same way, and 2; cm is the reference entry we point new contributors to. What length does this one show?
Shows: 9.5; cm
